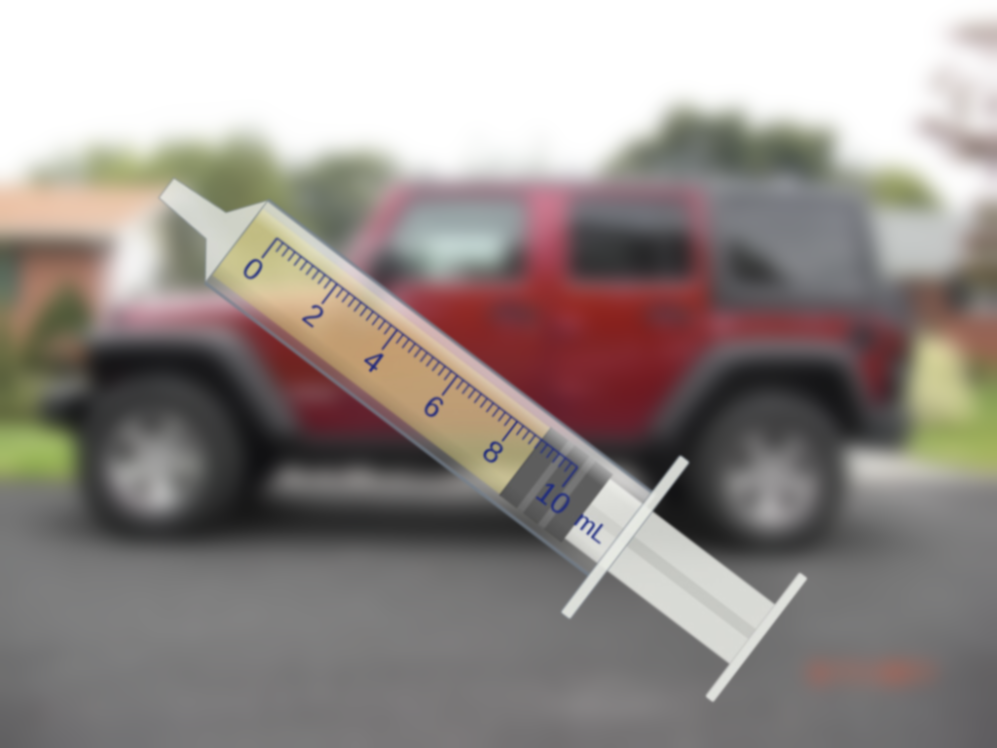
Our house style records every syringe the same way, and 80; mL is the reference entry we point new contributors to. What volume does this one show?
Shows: 8.8; mL
